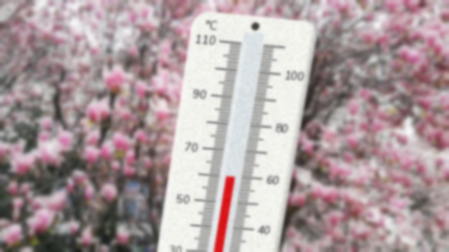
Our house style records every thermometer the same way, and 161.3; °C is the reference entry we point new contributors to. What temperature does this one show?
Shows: 60; °C
